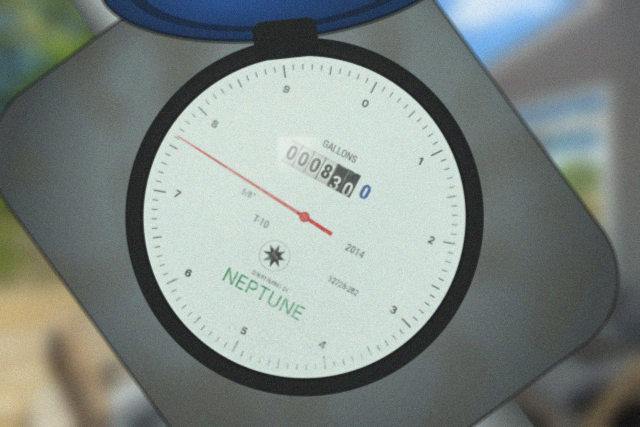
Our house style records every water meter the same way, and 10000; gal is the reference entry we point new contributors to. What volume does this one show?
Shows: 8297.6; gal
